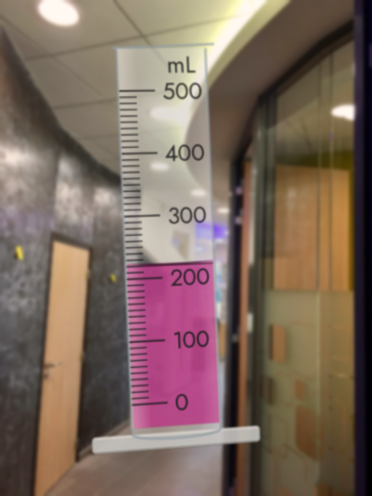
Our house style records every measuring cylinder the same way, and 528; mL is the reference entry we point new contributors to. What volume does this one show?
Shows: 220; mL
